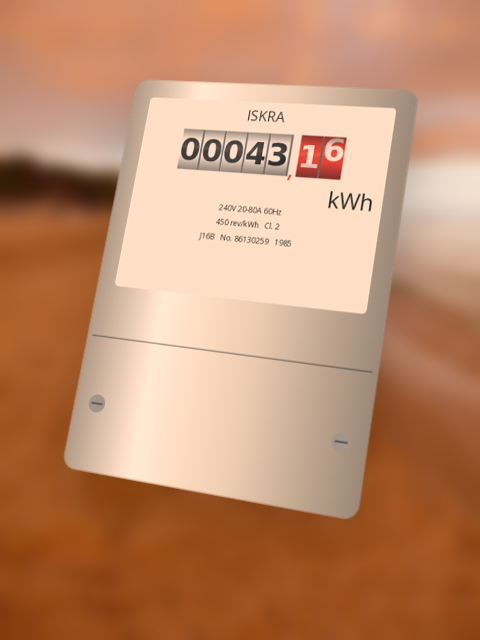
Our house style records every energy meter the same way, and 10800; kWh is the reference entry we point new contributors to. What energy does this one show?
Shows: 43.16; kWh
